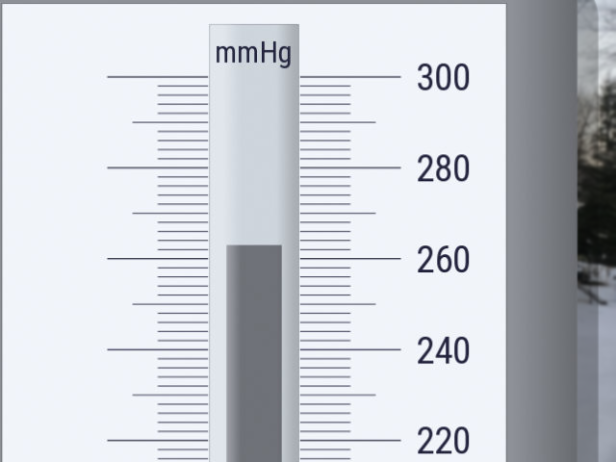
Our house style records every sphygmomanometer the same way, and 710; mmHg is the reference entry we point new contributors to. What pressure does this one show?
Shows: 263; mmHg
